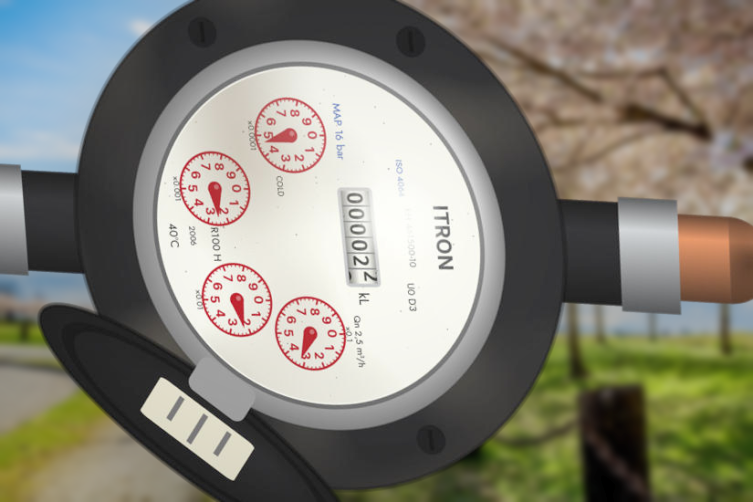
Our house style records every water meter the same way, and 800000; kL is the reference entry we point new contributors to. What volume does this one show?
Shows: 22.3224; kL
